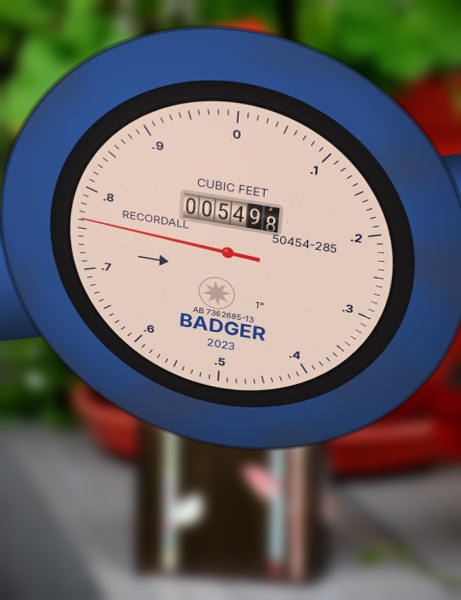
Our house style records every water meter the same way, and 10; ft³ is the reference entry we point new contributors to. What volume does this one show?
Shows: 5497.76; ft³
